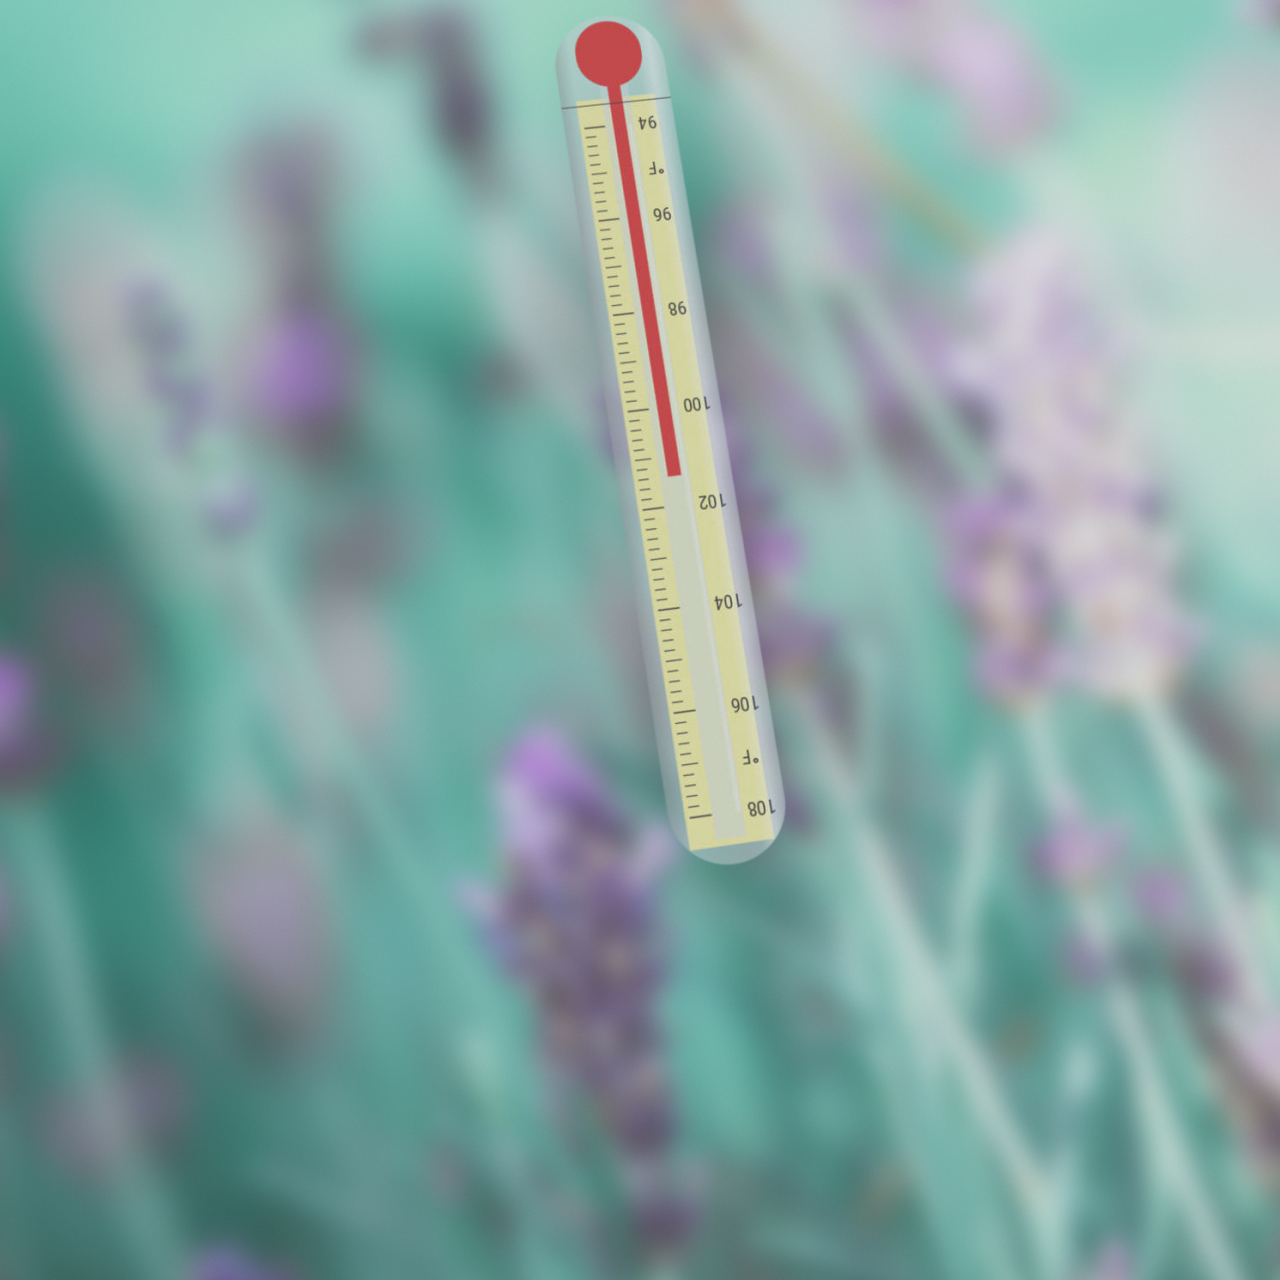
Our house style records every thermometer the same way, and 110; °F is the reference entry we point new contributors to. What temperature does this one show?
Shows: 101.4; °F
